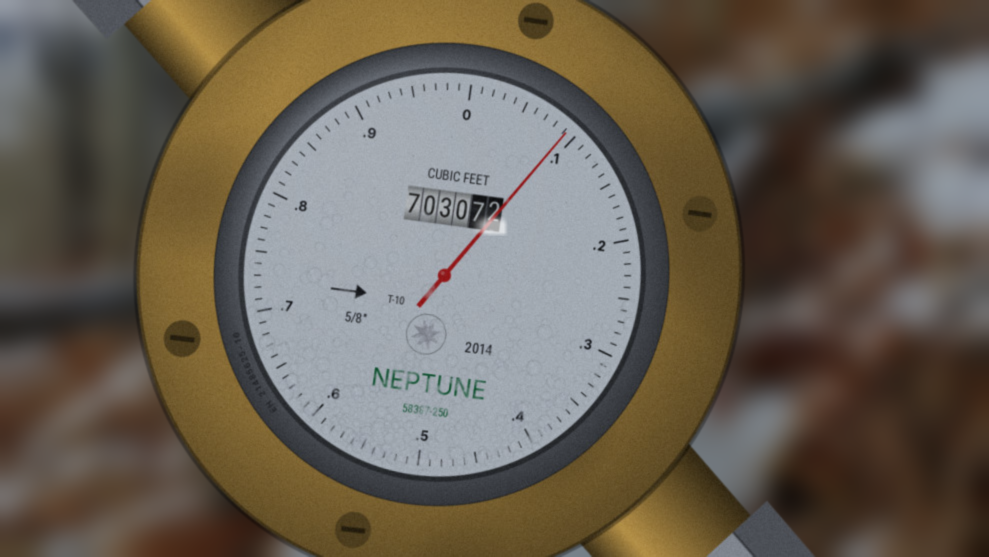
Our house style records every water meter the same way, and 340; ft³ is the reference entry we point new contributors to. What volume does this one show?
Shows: 703072.09; ft³
